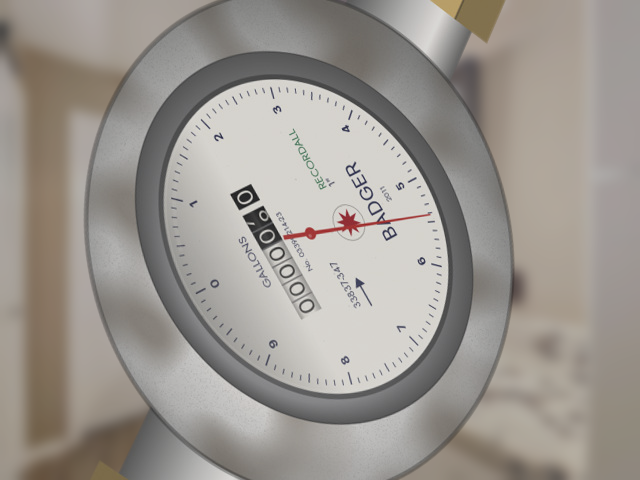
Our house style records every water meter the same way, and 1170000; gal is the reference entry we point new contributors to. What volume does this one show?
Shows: 75.4; gal
